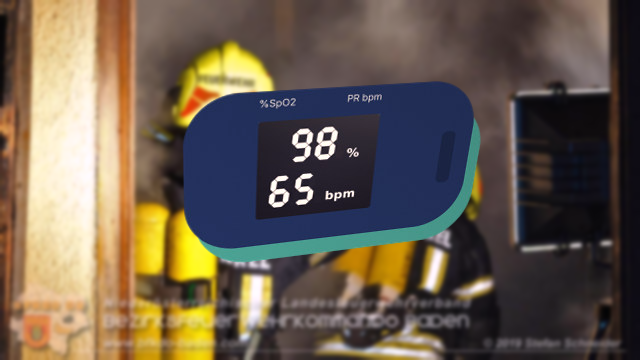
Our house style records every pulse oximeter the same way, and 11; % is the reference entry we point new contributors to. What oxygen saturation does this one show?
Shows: 98; %
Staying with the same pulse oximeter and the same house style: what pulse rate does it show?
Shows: 65; bpm
